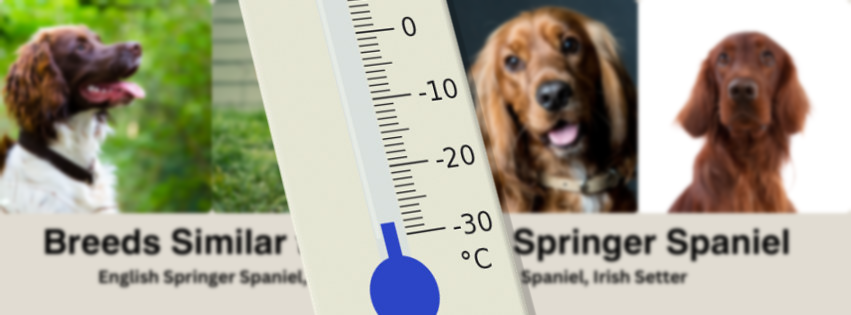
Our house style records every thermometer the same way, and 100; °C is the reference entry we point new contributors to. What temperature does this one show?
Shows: -28; °C
